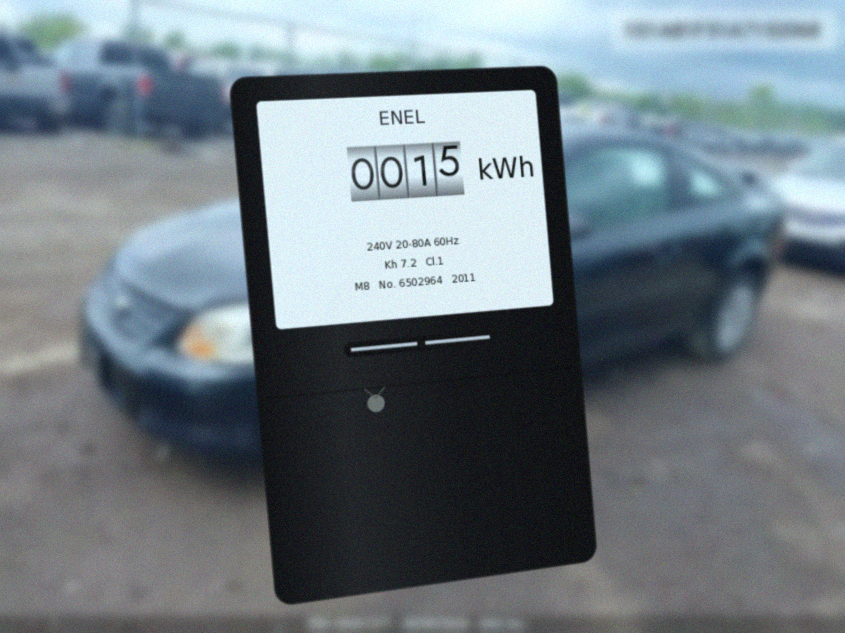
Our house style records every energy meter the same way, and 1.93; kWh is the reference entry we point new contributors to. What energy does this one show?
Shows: 15; kWh
